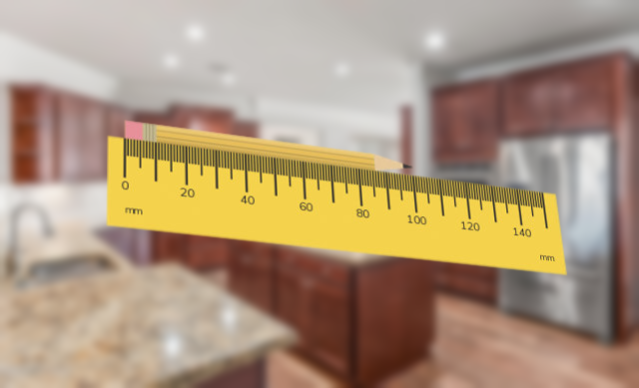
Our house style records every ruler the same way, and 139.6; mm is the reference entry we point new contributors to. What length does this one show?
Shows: 100; mm
